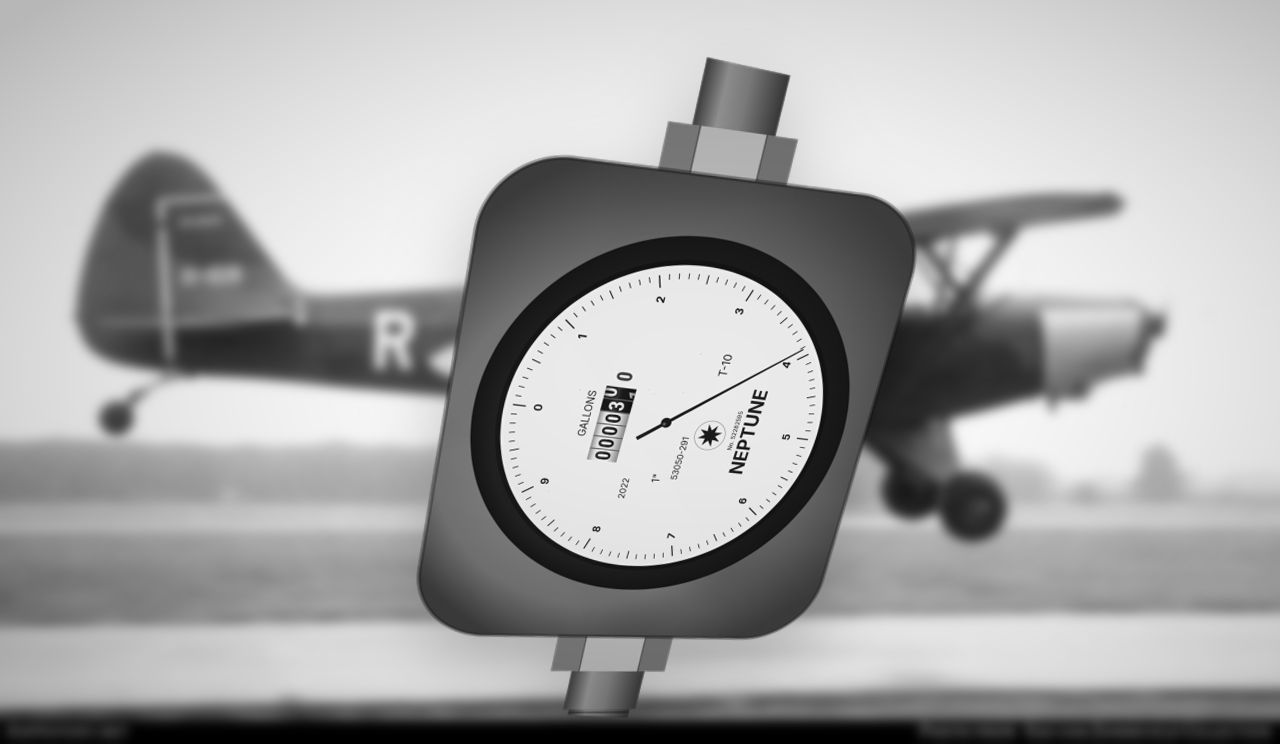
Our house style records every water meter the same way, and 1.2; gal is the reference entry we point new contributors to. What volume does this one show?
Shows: 303.9; gal
